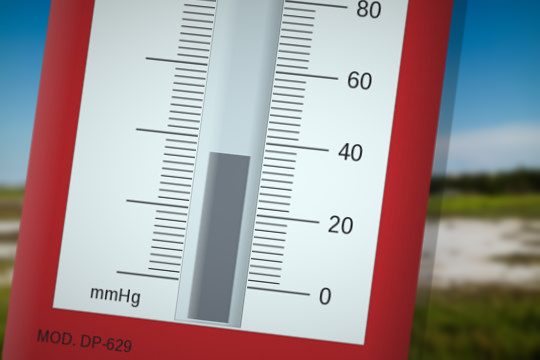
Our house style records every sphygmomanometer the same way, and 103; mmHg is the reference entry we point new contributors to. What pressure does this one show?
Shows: 36; mmHg
